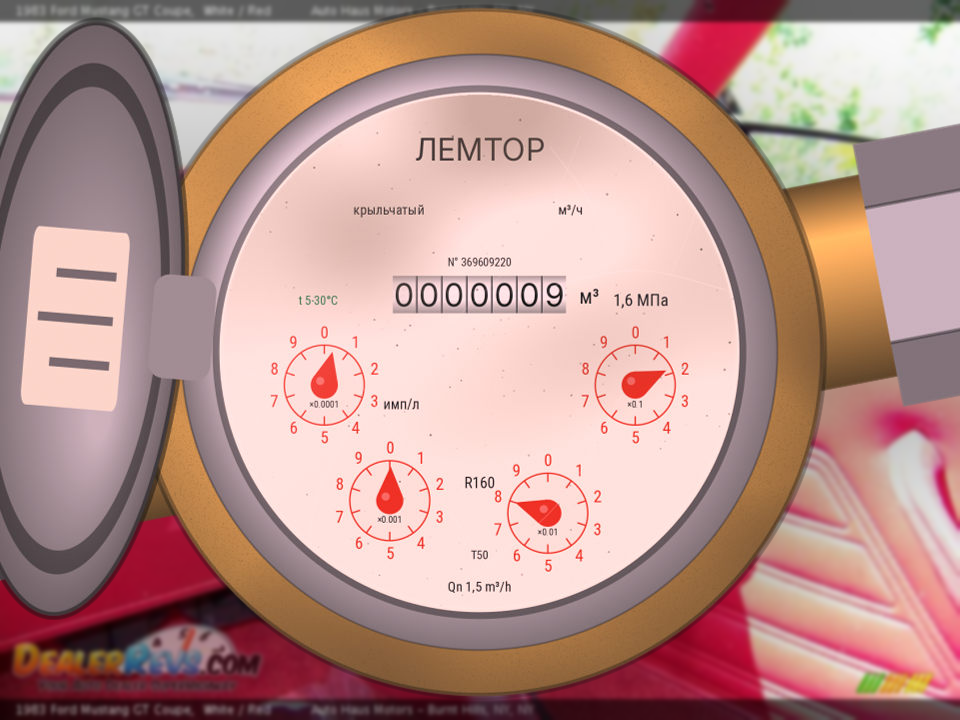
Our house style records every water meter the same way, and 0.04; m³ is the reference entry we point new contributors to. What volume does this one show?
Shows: 9.1800; m³
